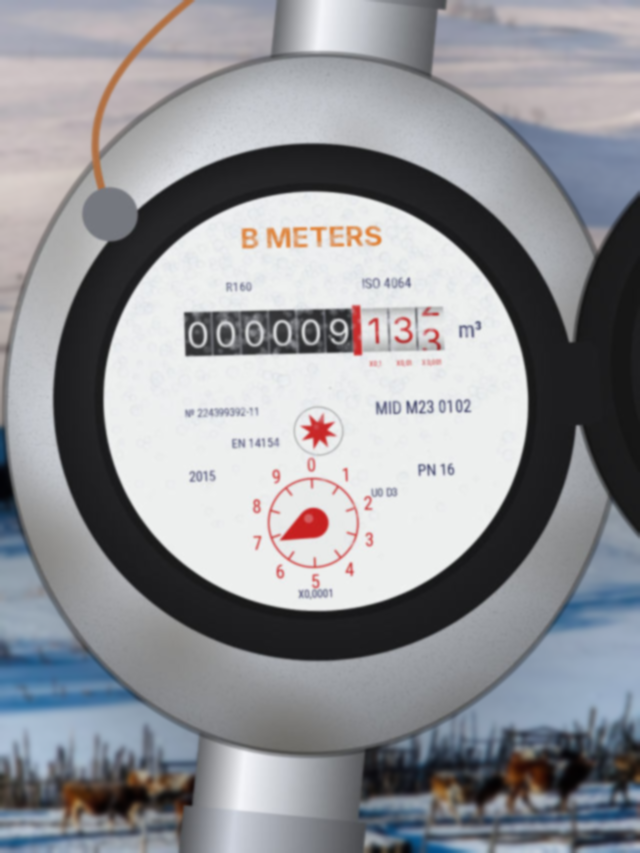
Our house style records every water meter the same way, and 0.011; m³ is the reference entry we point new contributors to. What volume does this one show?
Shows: 9.1326; m³
